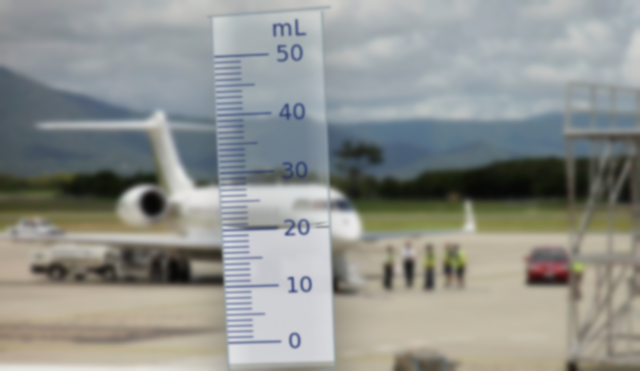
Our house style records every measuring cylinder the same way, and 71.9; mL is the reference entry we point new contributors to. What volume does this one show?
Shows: 20; mL
